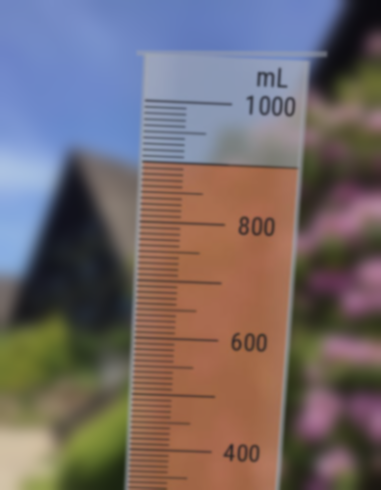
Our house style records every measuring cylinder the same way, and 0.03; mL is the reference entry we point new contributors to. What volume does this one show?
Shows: 900; mL
